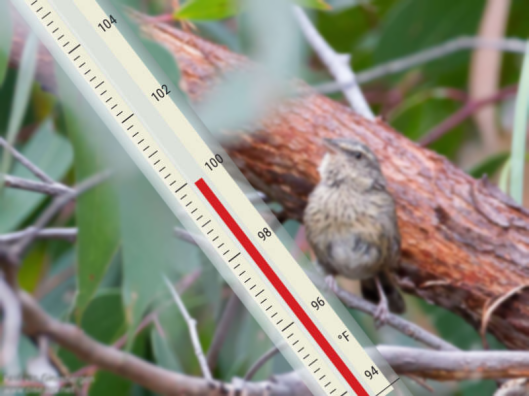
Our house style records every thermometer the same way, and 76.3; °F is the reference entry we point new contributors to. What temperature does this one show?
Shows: 99.9; °F
